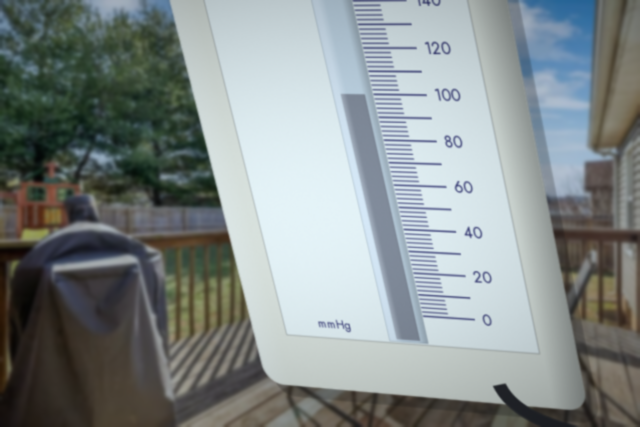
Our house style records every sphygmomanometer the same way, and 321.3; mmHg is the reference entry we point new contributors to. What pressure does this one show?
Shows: 100; mmHg
